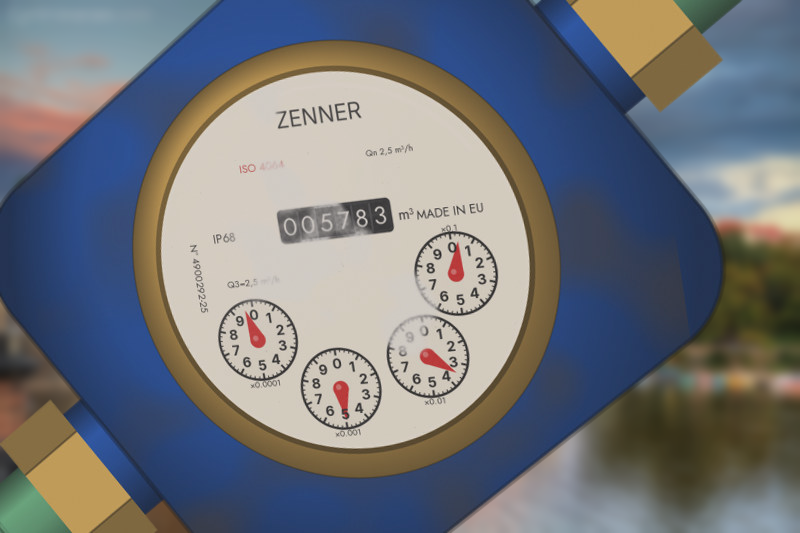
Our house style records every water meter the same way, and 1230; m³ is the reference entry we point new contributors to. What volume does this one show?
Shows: 5783.0349; m³
